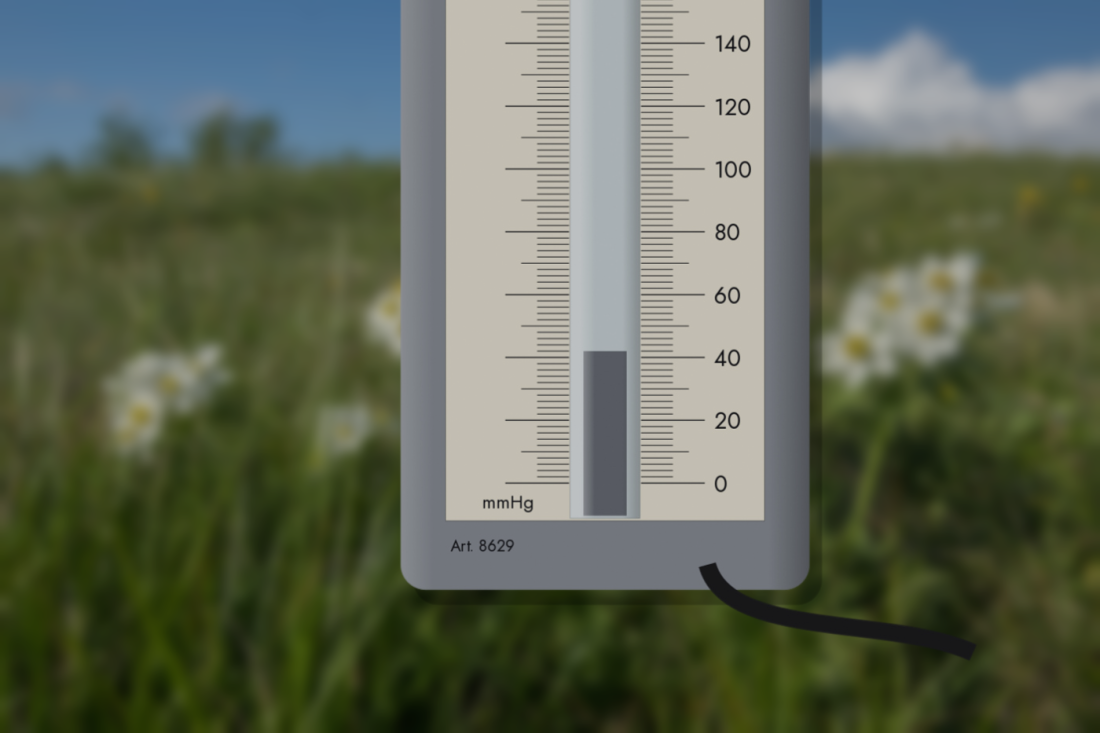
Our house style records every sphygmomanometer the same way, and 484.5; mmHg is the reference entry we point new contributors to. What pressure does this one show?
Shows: 42; mmHg
